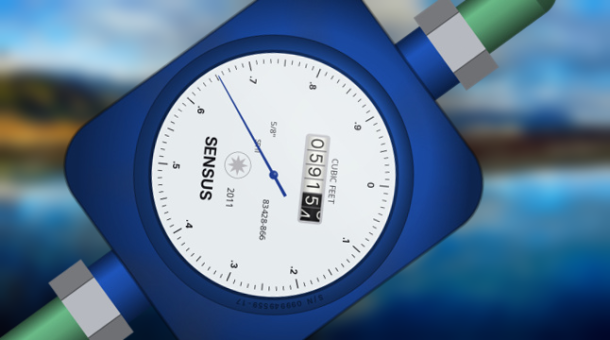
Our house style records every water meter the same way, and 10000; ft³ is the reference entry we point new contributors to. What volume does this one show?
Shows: 59153.65; ft³
